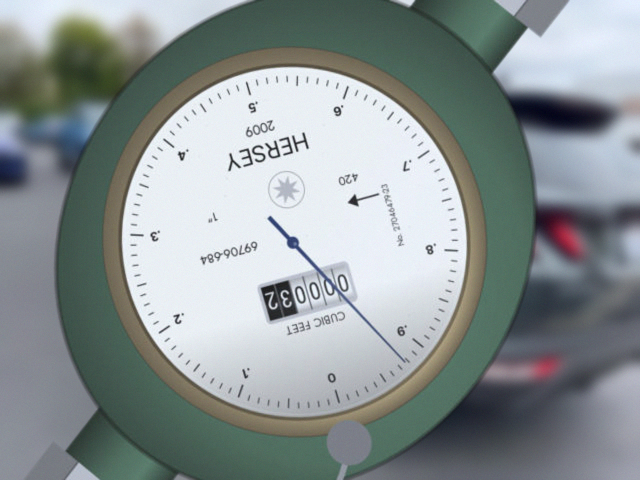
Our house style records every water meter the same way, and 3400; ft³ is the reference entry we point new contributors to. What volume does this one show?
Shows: 31.92; ft³
